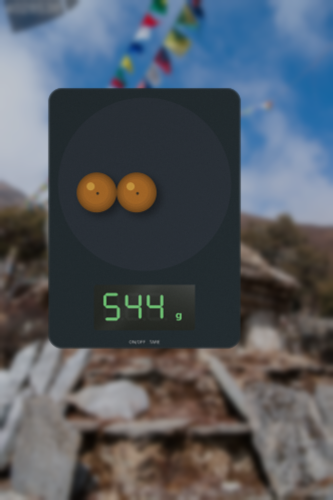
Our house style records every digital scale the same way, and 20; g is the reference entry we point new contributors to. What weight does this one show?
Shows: 544; g
